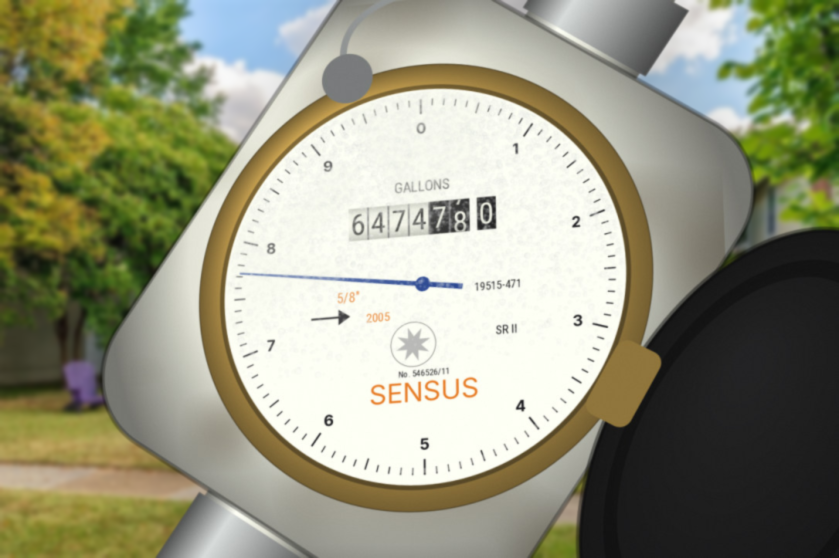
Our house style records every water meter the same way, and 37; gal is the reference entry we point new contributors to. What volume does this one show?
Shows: 6474777.7; gal
